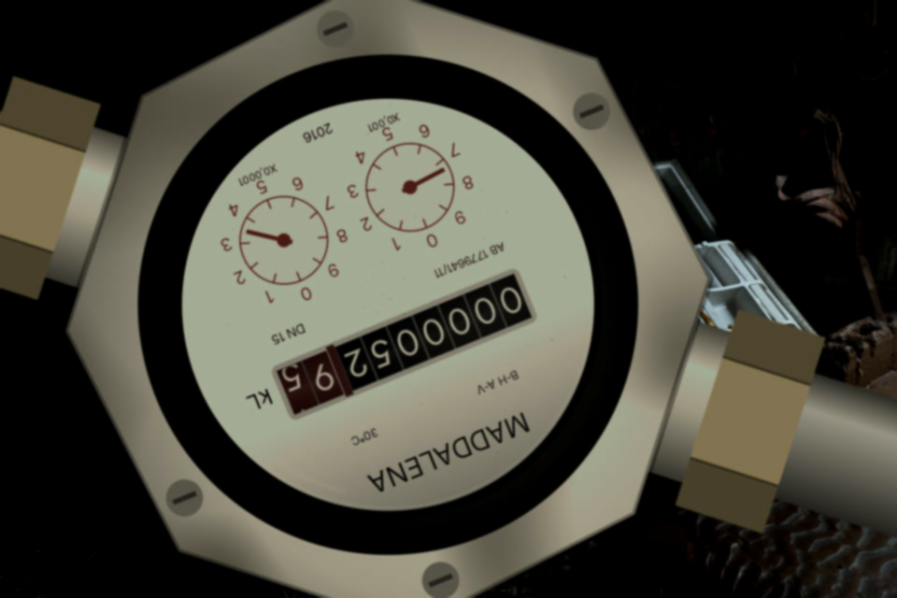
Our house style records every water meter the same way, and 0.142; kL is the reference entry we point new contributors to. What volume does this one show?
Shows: 52.9473; kL
